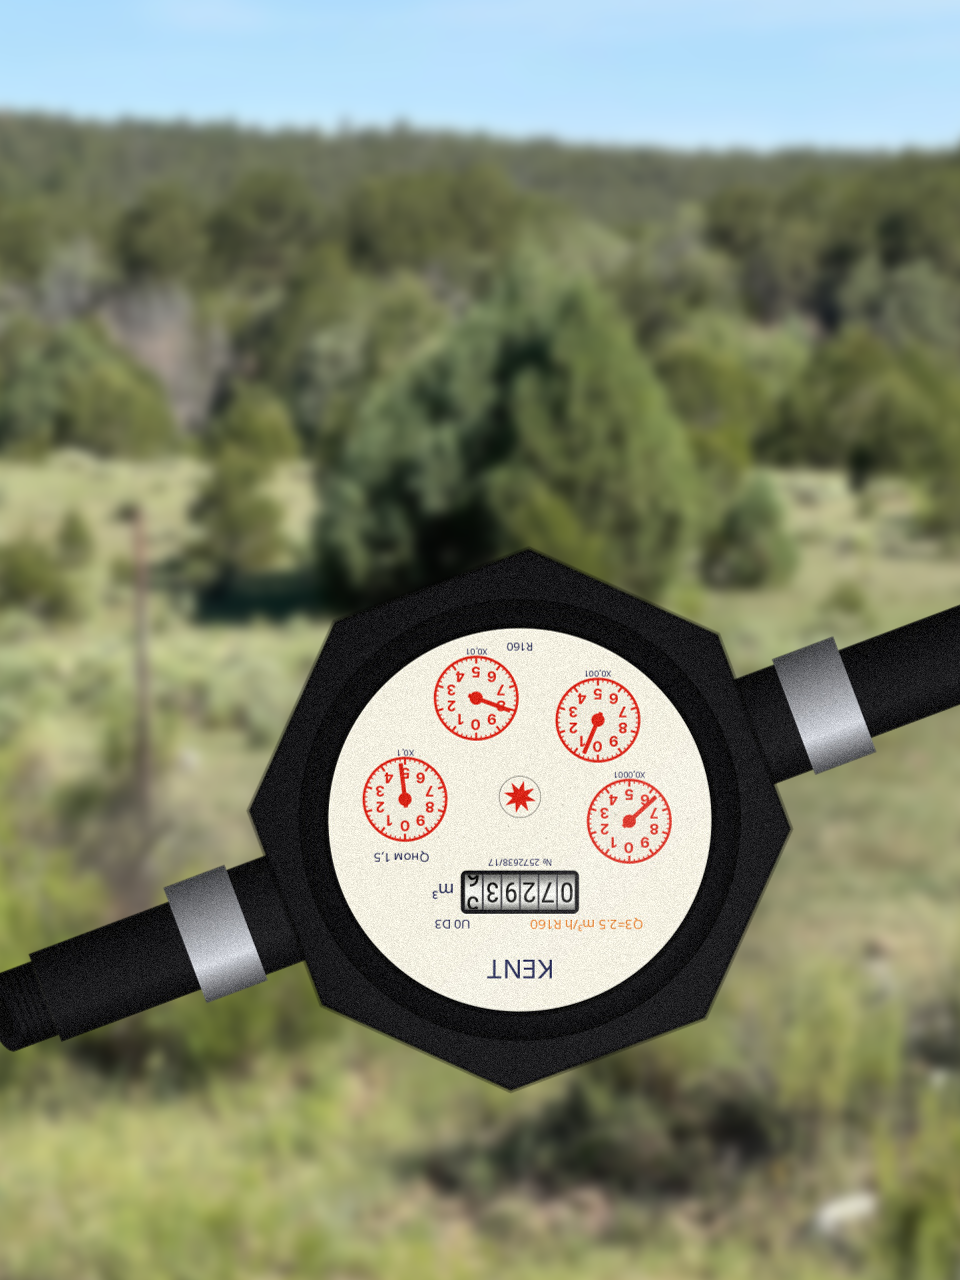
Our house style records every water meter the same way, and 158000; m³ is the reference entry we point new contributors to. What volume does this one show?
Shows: 72935.4806; m³
